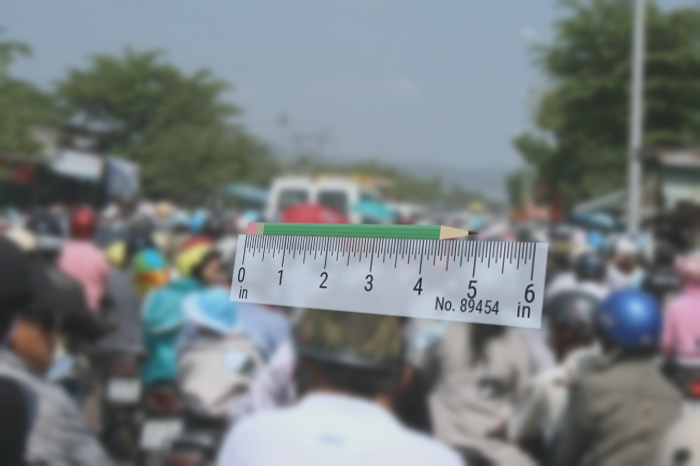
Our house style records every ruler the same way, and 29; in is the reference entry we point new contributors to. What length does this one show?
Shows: 5; in
